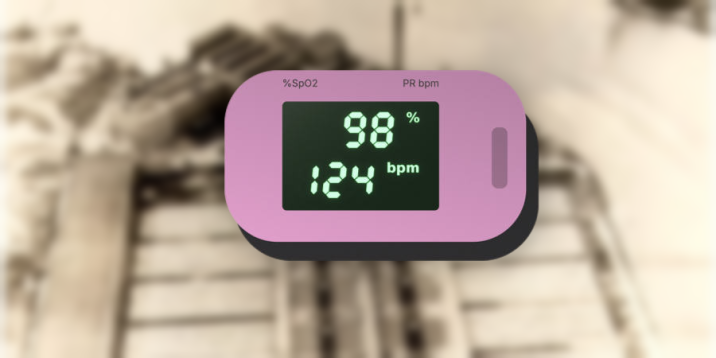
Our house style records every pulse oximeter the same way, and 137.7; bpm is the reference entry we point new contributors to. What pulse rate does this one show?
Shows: 124; bpm
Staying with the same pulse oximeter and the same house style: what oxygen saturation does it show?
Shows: 98; %
